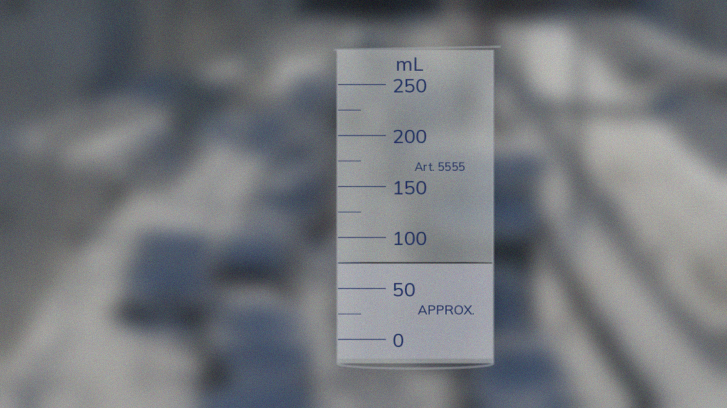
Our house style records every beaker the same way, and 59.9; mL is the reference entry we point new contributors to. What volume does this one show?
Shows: 75; mL
